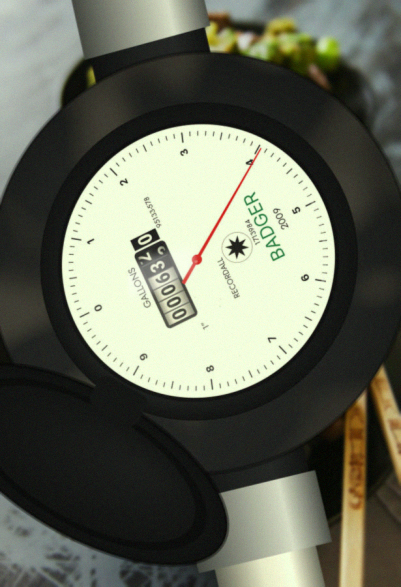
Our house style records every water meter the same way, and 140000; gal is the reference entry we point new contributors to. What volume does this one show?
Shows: 6324.0; gal
